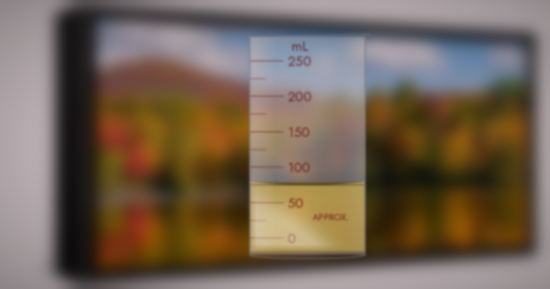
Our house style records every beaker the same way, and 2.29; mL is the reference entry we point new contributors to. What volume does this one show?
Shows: 75; mL
